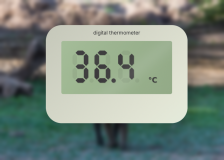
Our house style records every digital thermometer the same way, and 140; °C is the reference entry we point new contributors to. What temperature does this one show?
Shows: 36.4; °C
